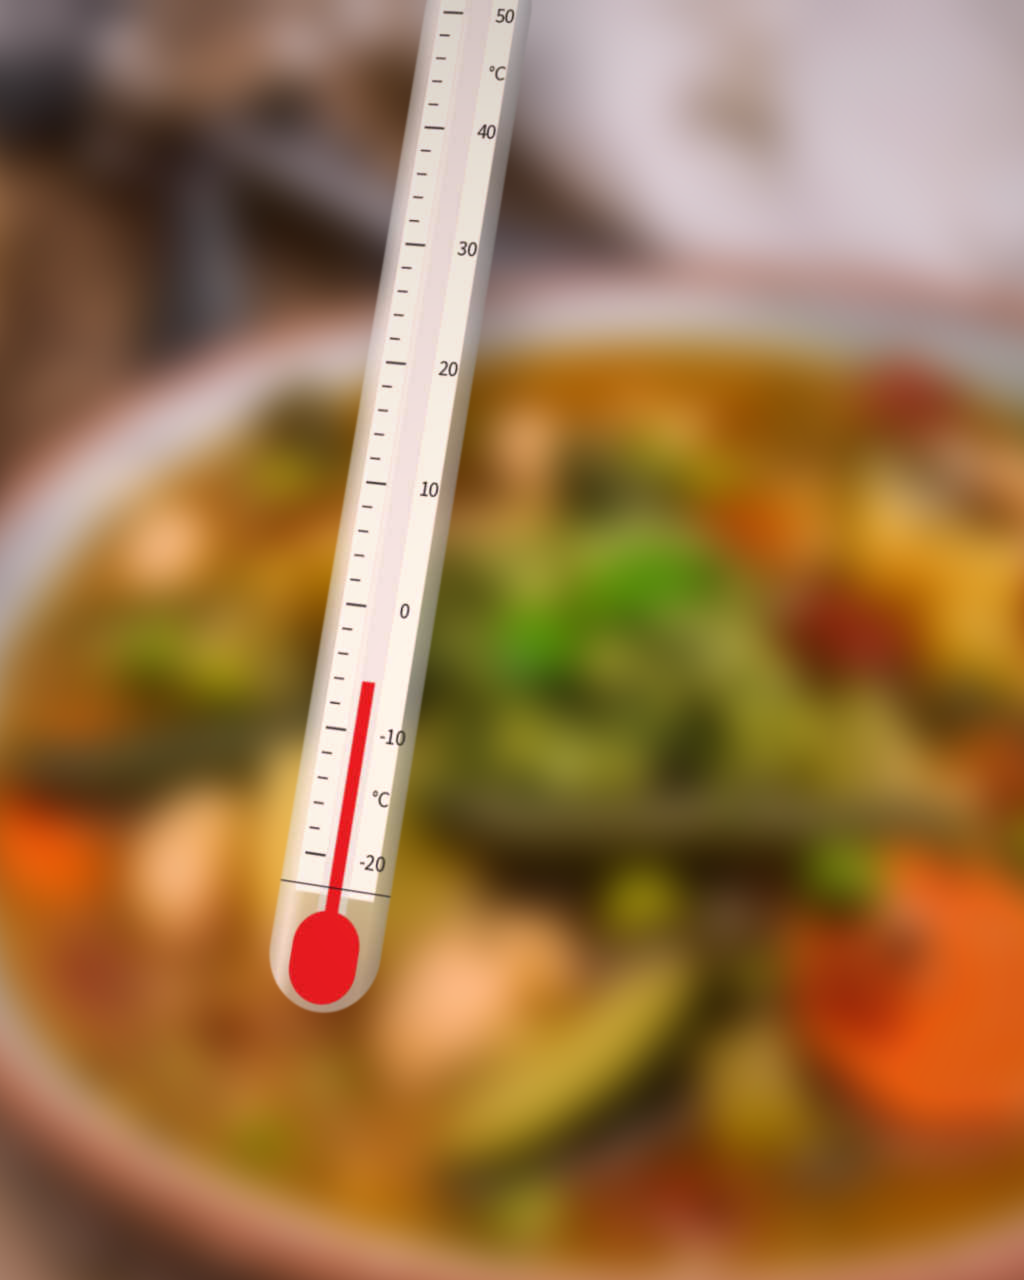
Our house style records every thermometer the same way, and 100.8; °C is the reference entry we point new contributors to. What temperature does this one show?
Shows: -6; °C
